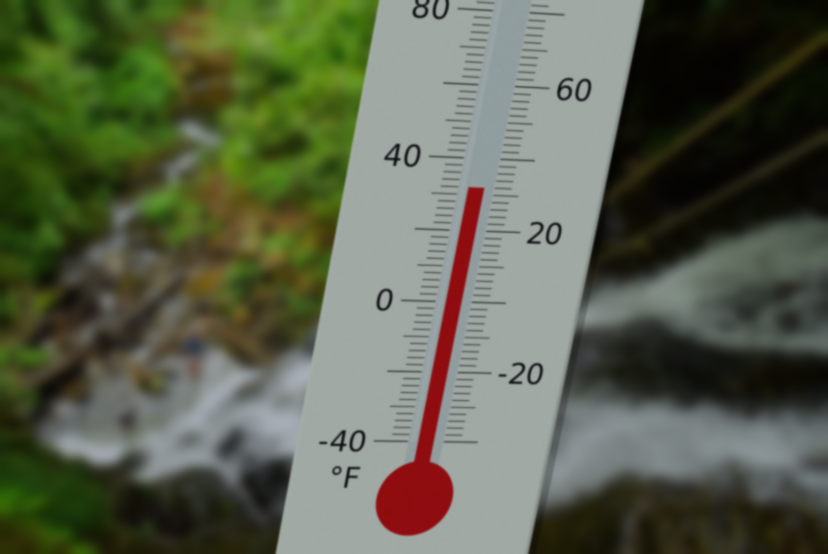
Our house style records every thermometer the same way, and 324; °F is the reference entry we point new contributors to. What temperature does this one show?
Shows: 32; °F
